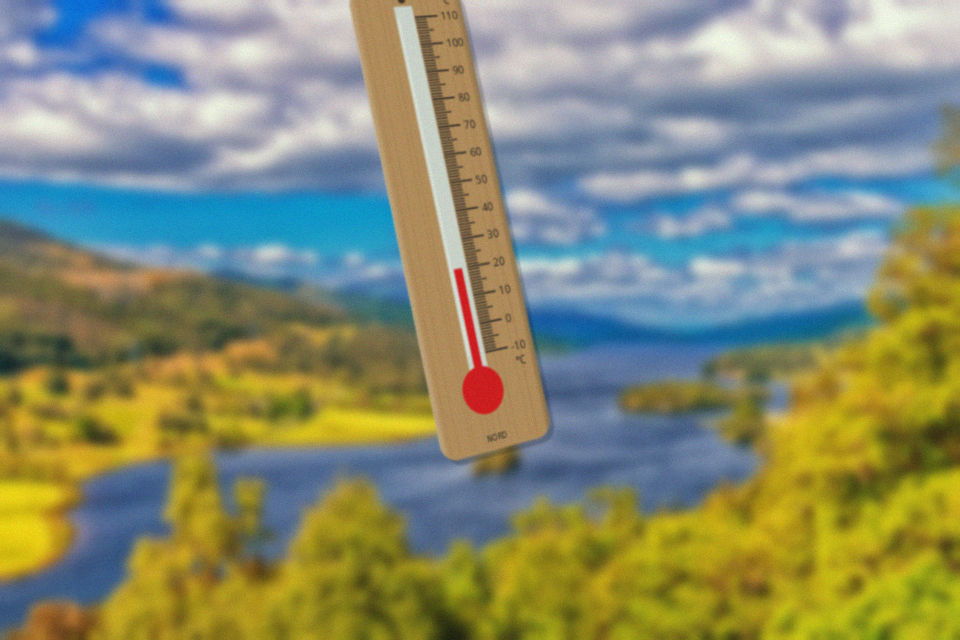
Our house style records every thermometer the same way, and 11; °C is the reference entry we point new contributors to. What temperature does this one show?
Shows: 20; °C
